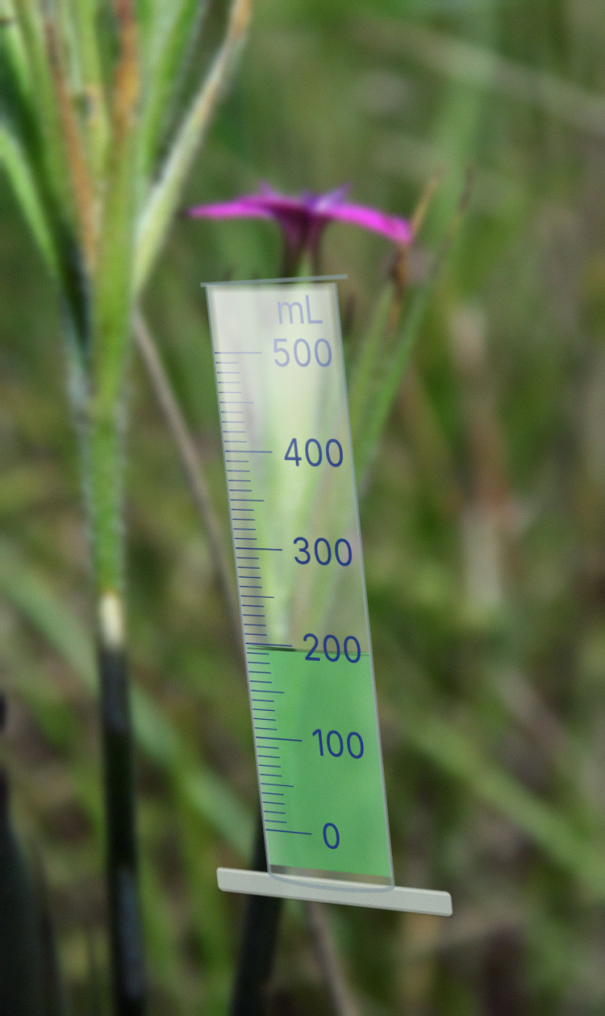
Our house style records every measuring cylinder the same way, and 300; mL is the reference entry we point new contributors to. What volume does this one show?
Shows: 195; mL
